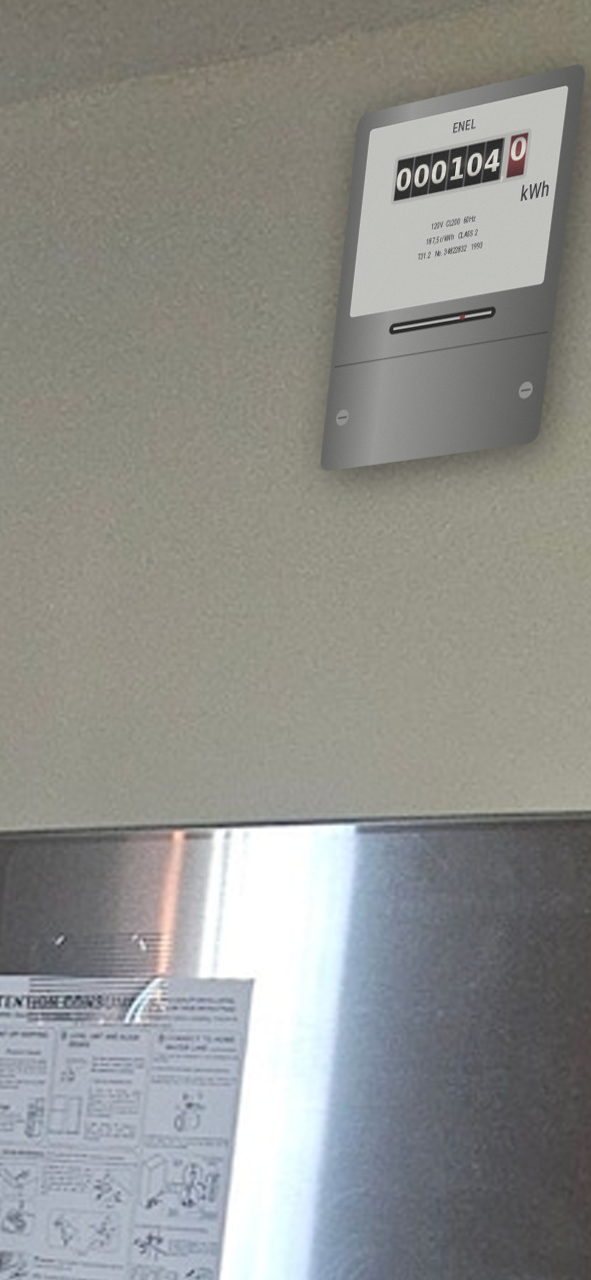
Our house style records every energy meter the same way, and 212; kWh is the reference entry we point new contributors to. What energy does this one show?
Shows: 104.0; kWh
